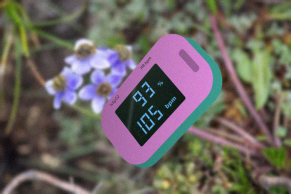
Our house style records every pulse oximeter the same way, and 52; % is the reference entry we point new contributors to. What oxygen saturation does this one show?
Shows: 93; %
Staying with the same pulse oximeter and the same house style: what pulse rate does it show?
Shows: 105; bpm
